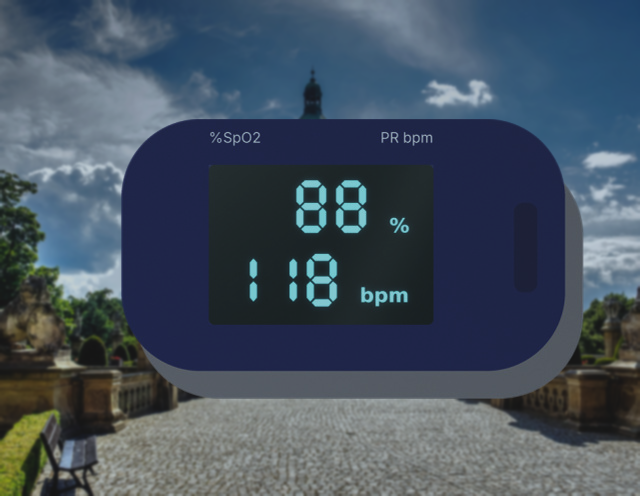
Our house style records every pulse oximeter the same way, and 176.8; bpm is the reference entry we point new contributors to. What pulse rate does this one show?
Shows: 118; bpm
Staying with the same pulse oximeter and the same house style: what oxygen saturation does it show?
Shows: 88; %
